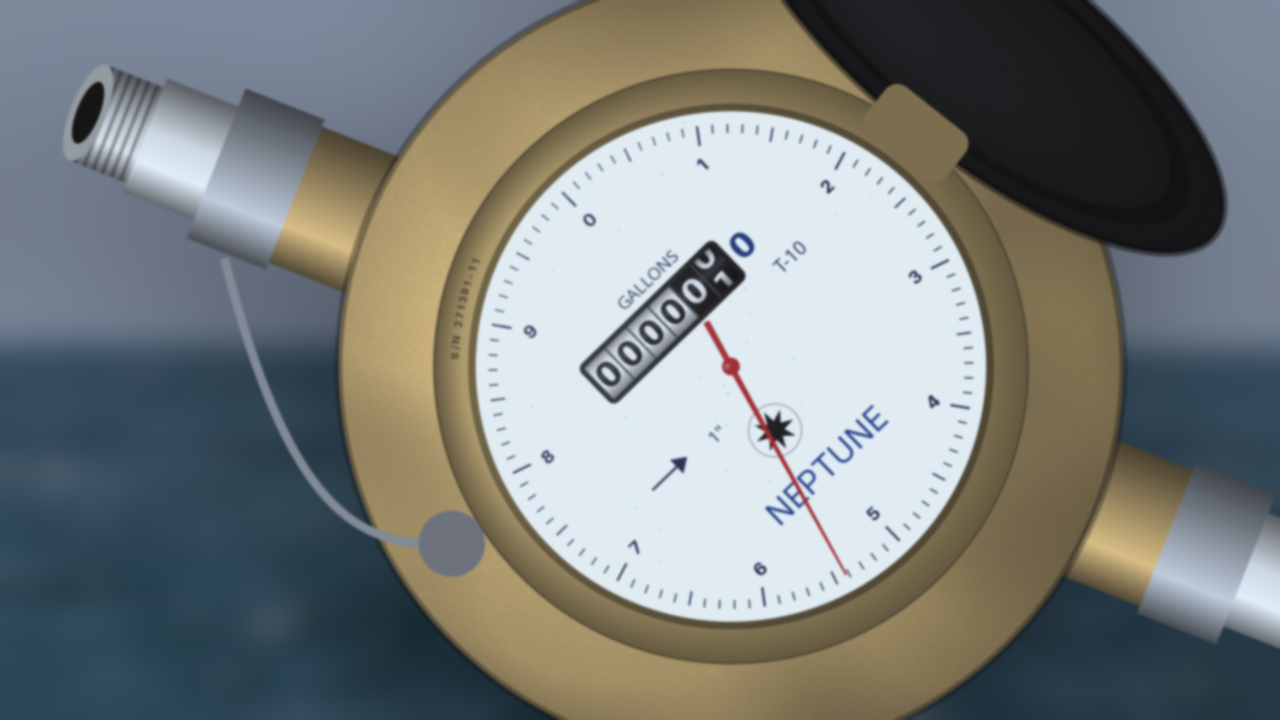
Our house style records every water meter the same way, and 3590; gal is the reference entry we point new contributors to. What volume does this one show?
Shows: 5.4; gal
